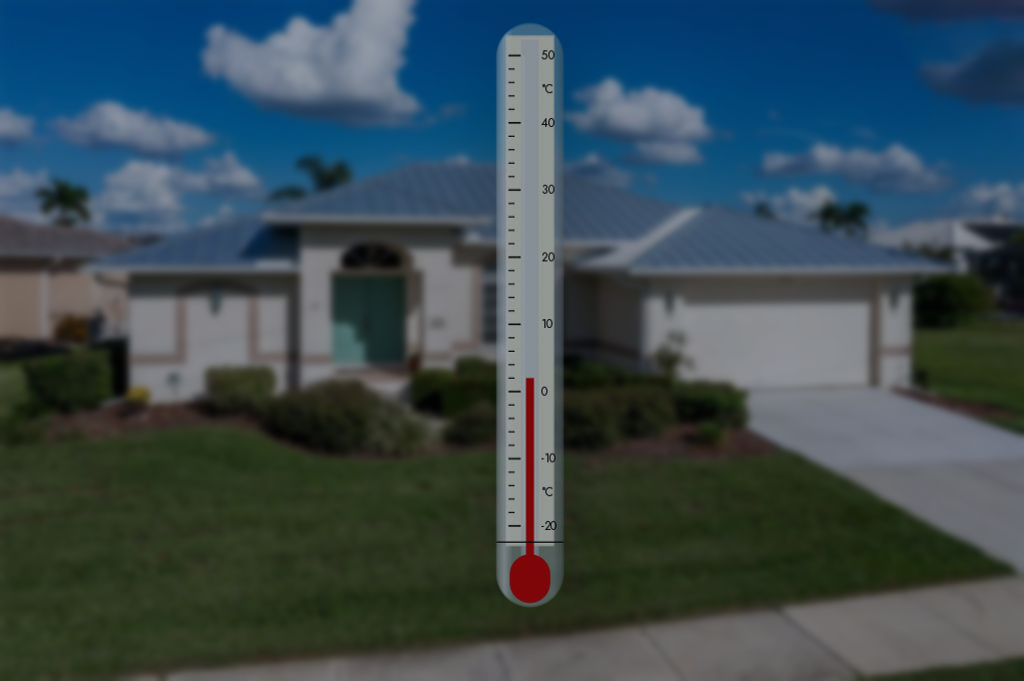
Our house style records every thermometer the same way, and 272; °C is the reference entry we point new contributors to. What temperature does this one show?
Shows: 2; °C
